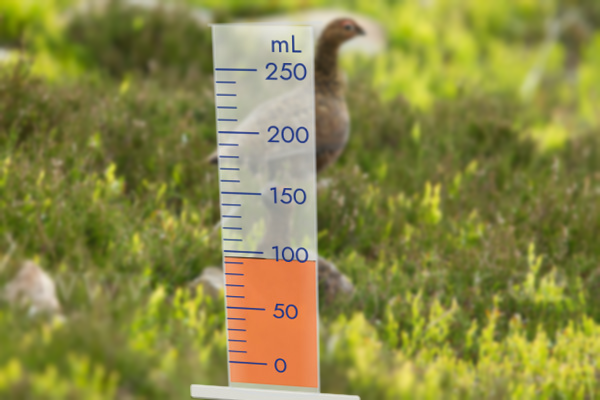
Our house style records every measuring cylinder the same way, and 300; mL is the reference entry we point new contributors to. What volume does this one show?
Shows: 95; mL
